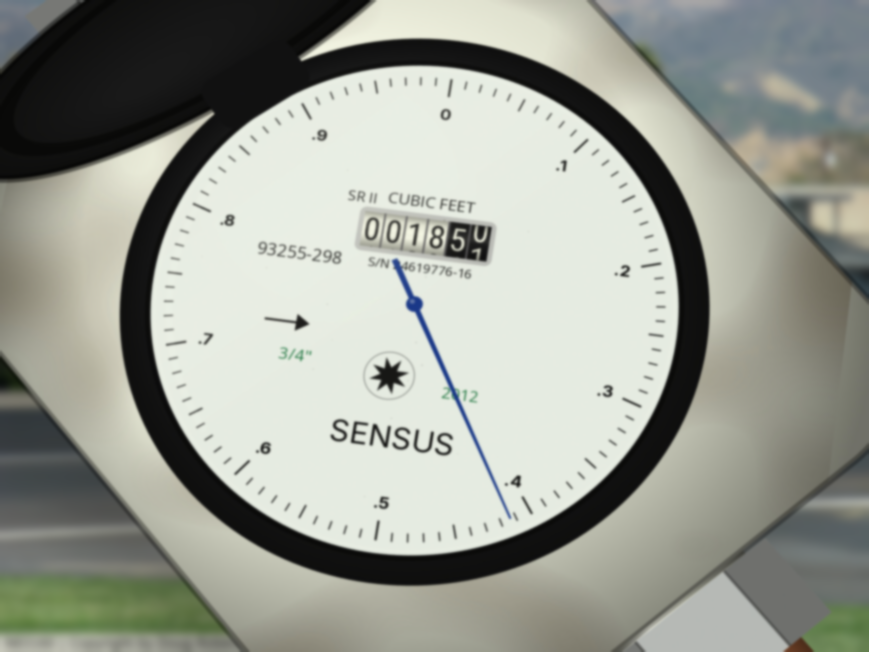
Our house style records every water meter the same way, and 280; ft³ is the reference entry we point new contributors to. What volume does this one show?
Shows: 1850.41; ft³
